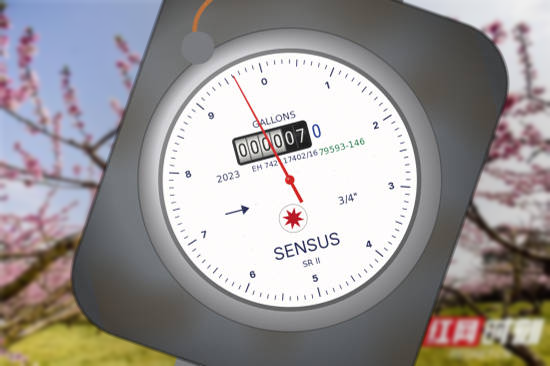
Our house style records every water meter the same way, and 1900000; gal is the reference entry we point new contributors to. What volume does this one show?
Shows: 69.6; gal
